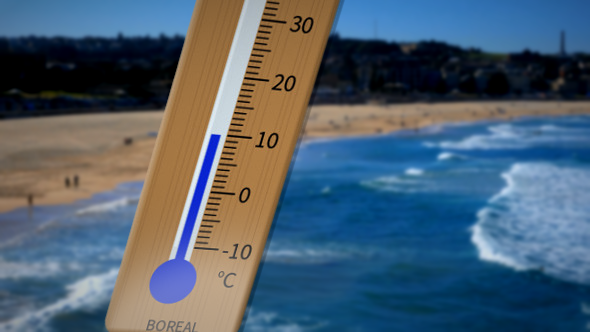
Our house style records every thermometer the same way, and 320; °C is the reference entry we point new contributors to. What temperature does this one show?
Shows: 10; °C
